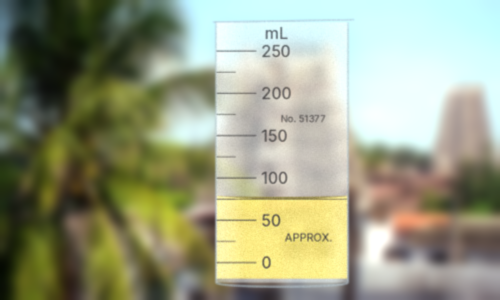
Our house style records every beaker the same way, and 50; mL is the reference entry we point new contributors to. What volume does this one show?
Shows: 75; mL
